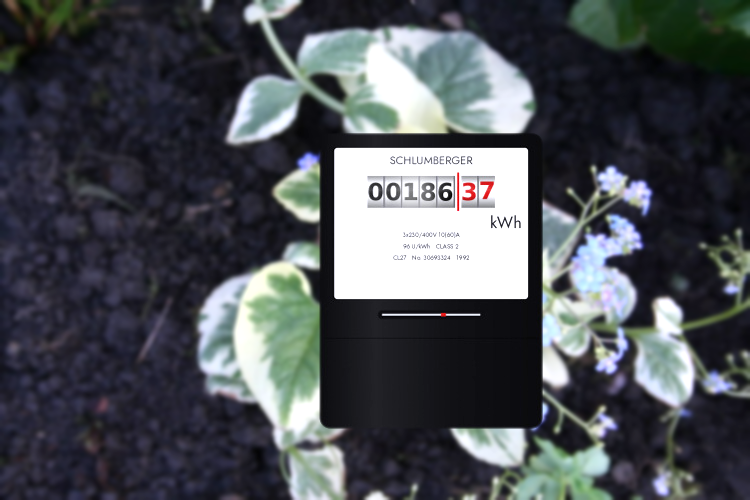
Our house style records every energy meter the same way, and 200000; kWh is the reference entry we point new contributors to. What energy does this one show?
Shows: 186.37; kWh
